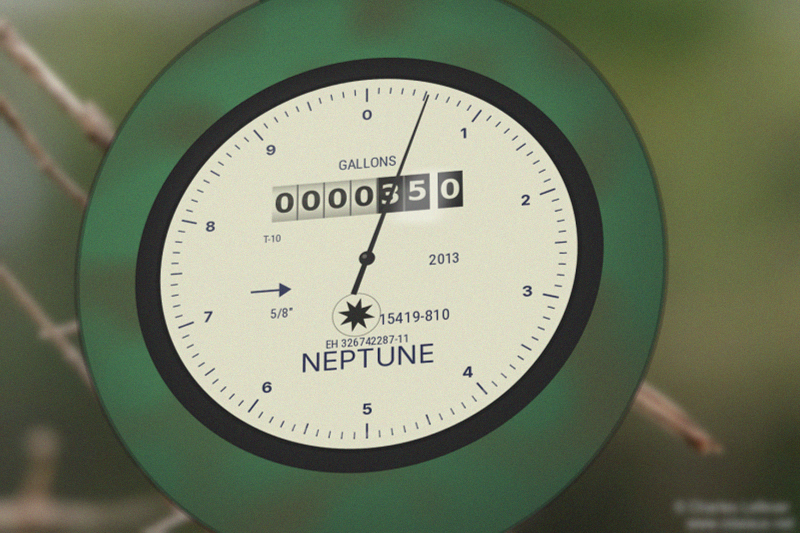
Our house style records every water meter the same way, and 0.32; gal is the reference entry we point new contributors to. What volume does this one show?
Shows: 350.5; gal
